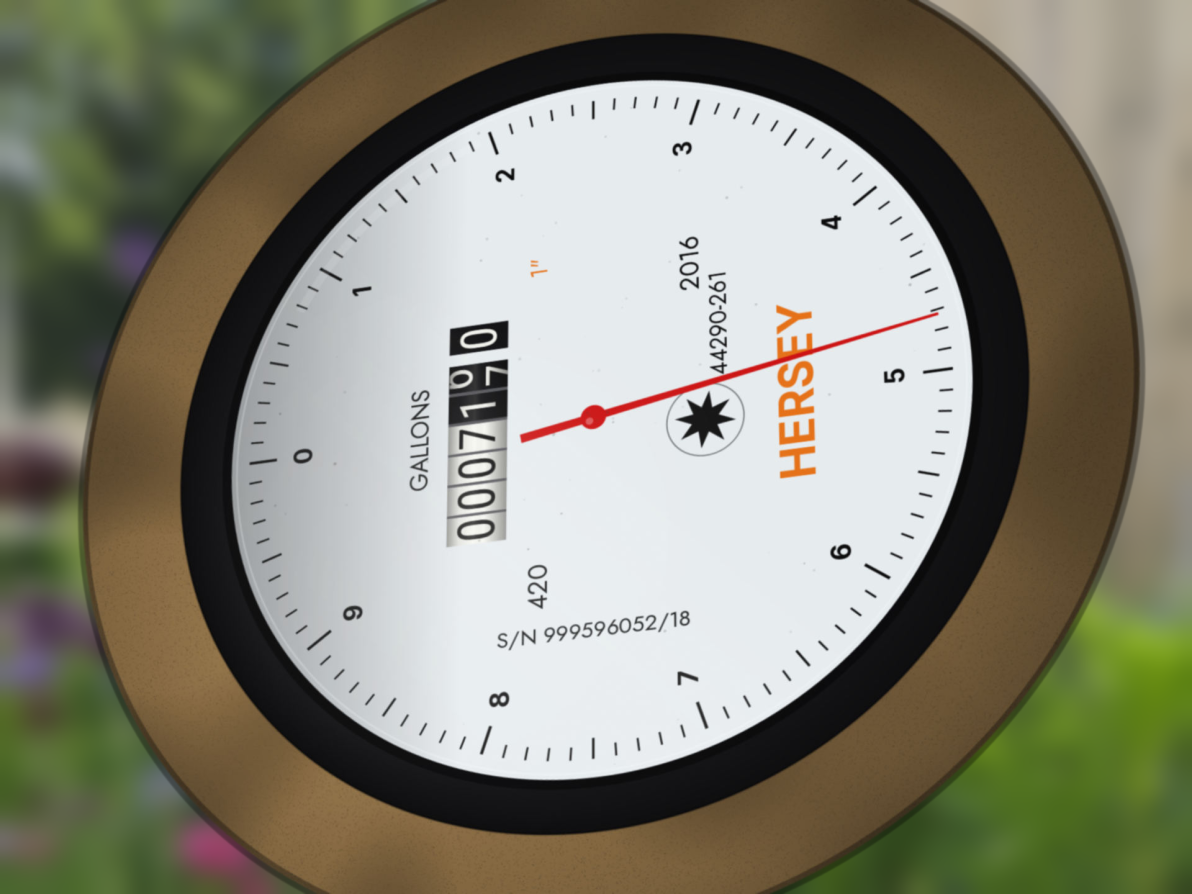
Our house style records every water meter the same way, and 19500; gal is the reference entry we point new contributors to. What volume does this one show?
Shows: 7164.7; gal
